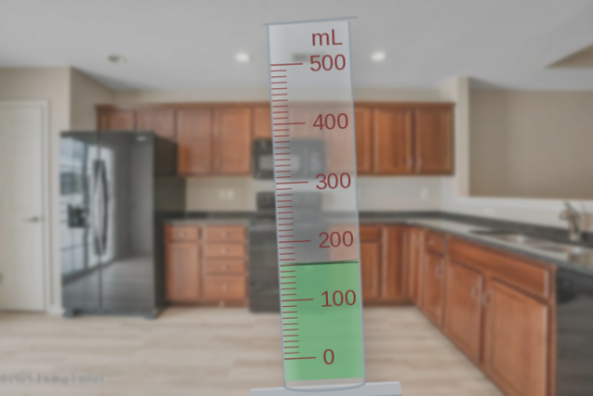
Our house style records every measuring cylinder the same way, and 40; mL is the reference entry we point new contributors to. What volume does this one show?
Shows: 160; mL
